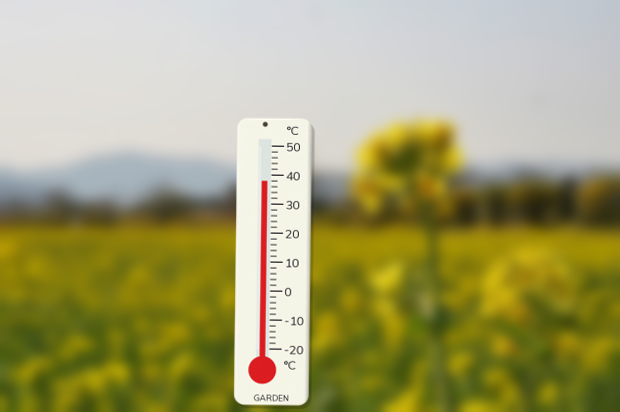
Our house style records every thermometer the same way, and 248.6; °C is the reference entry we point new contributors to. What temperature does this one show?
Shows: 38; °C
